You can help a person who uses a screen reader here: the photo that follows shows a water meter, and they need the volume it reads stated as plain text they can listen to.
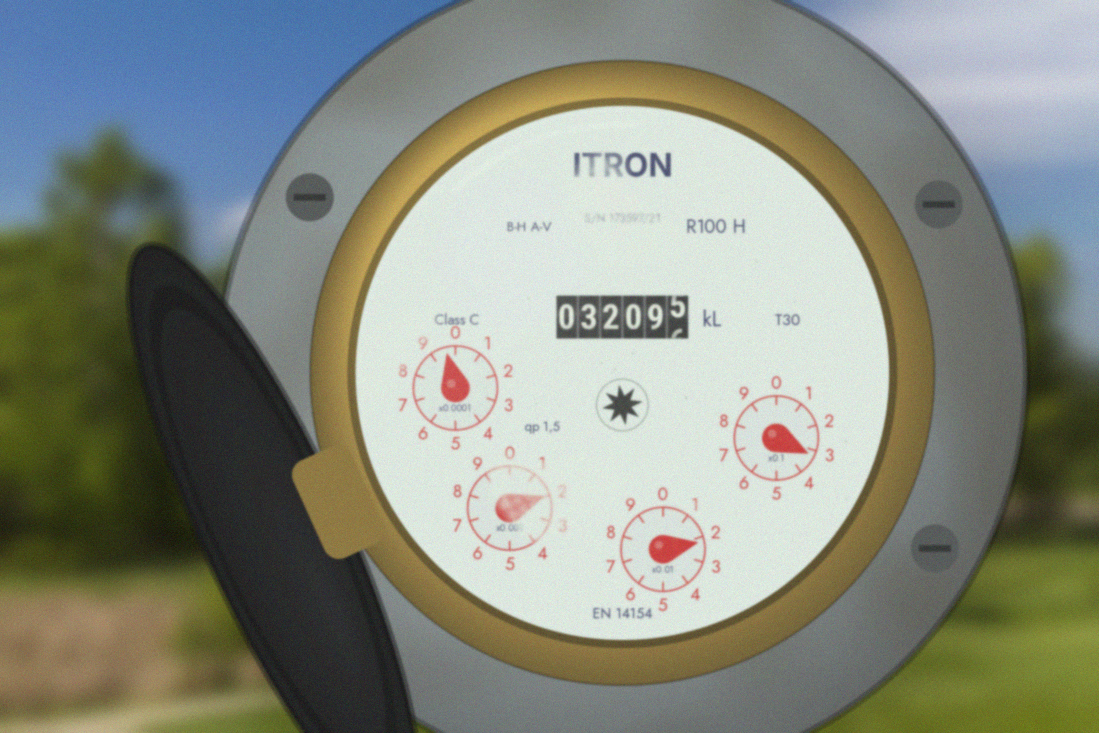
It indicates 32095.3219 kL
